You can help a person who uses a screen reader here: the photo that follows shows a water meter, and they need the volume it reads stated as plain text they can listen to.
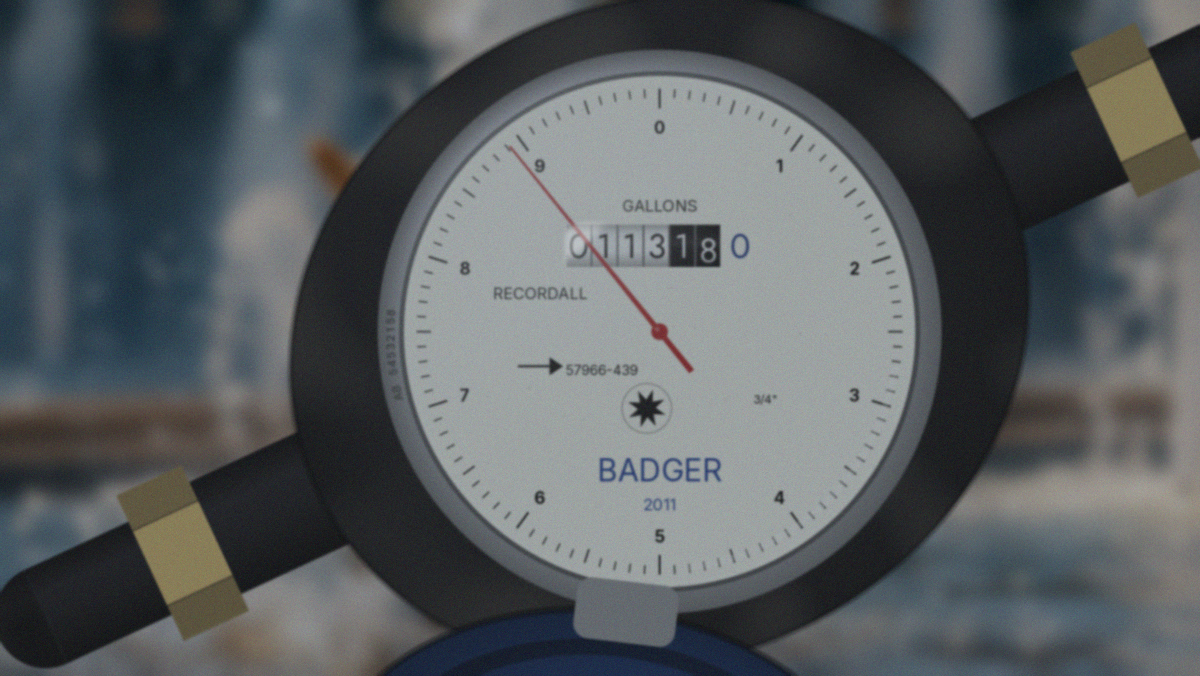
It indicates 113178.9 gal
